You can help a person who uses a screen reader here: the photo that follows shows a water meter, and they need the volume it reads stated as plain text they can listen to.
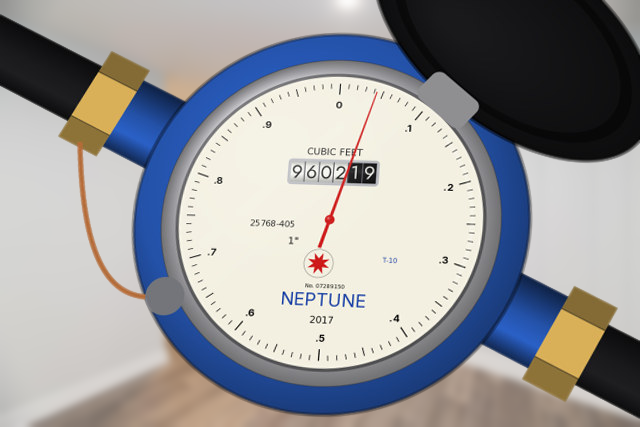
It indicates 960219.04 ft³
